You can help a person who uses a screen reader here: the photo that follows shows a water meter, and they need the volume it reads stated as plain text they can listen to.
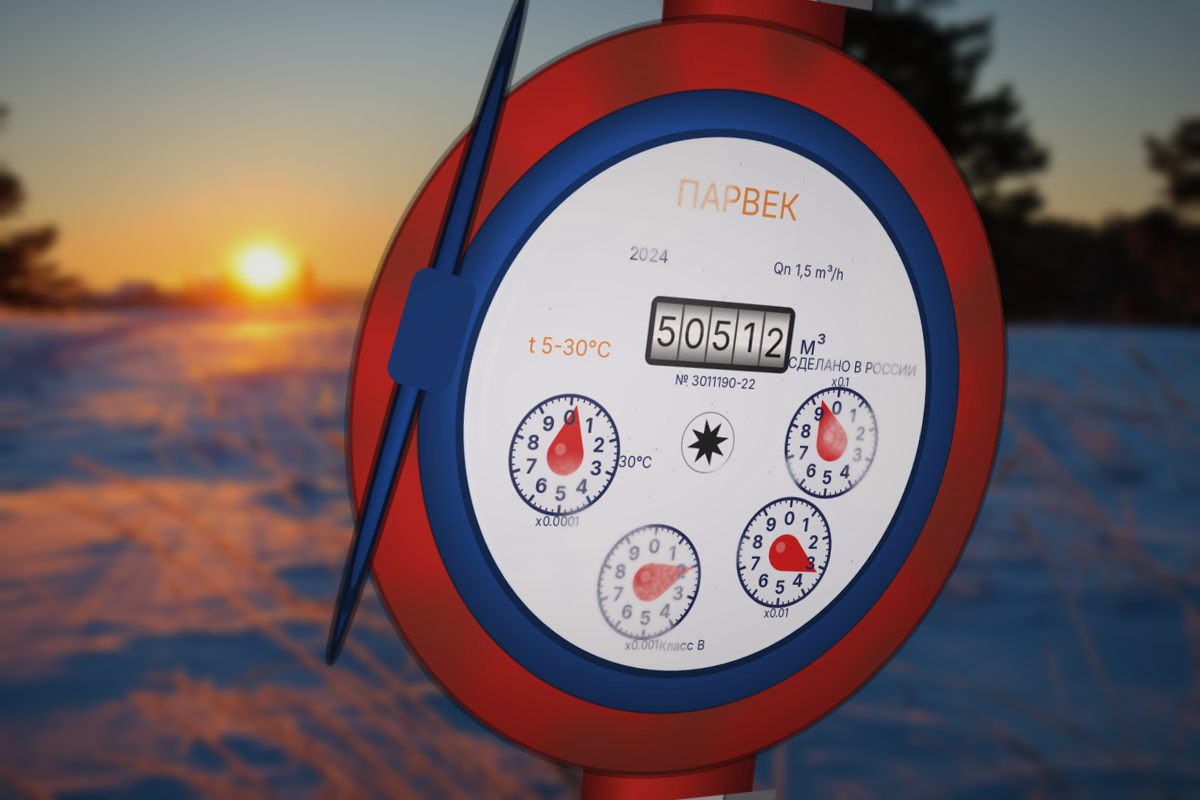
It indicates 50511.9320 m³
